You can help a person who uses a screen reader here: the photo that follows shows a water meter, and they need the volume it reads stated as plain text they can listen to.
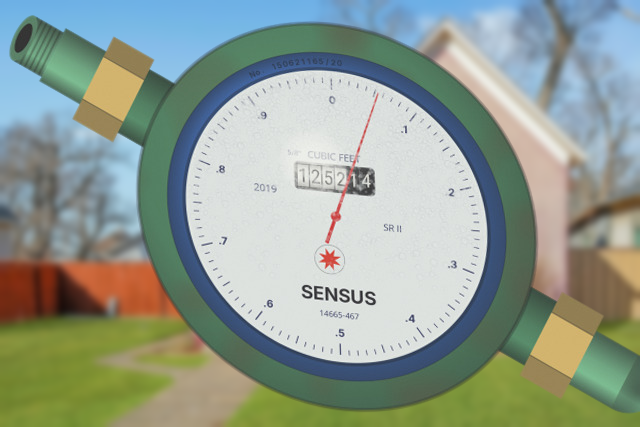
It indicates 125214.05 ft³
